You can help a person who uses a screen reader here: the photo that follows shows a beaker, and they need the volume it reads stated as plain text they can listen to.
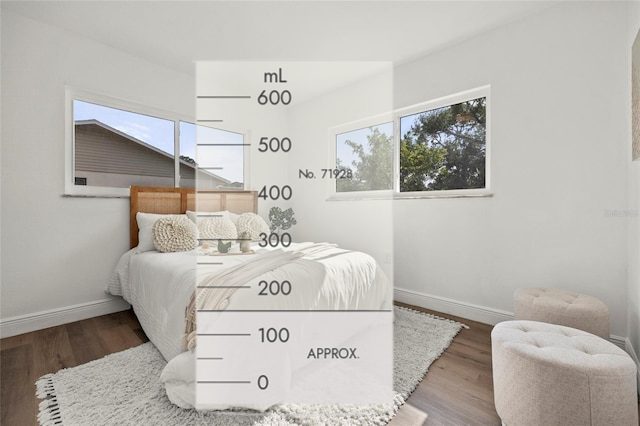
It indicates 150 mL
